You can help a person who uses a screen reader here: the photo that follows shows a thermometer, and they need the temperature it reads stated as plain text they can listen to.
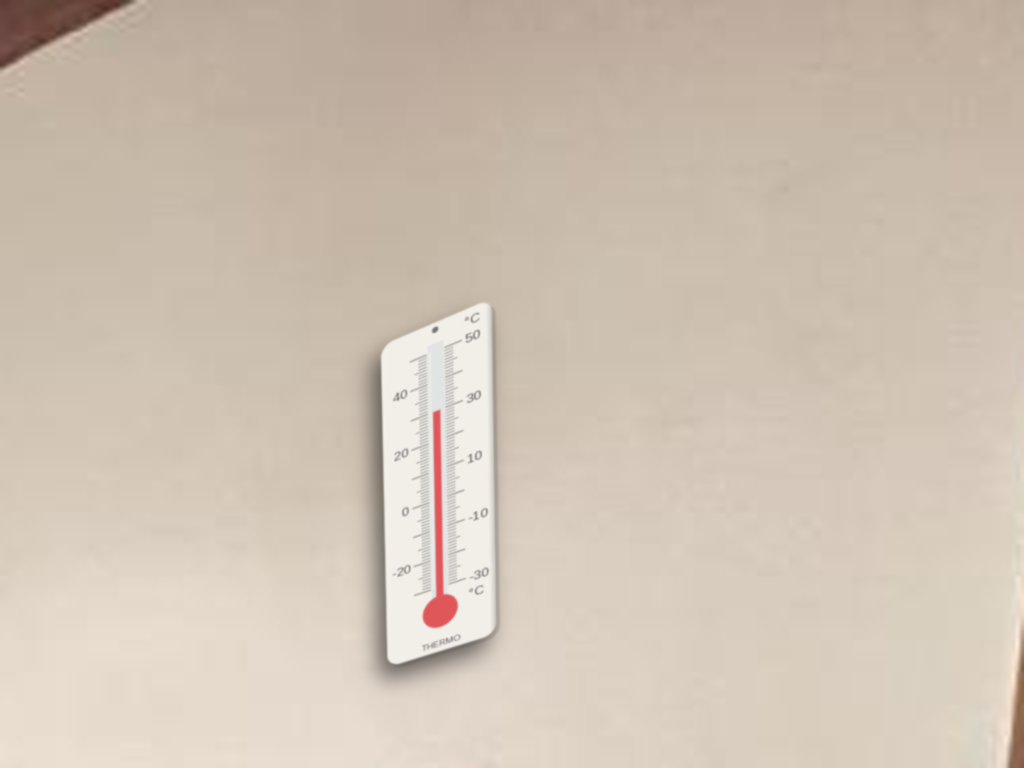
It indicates 30 °C
